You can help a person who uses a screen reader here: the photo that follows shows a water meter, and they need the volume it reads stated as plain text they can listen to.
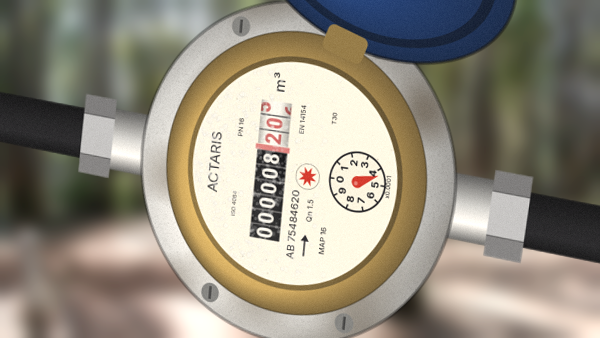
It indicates 8.2054 m³
